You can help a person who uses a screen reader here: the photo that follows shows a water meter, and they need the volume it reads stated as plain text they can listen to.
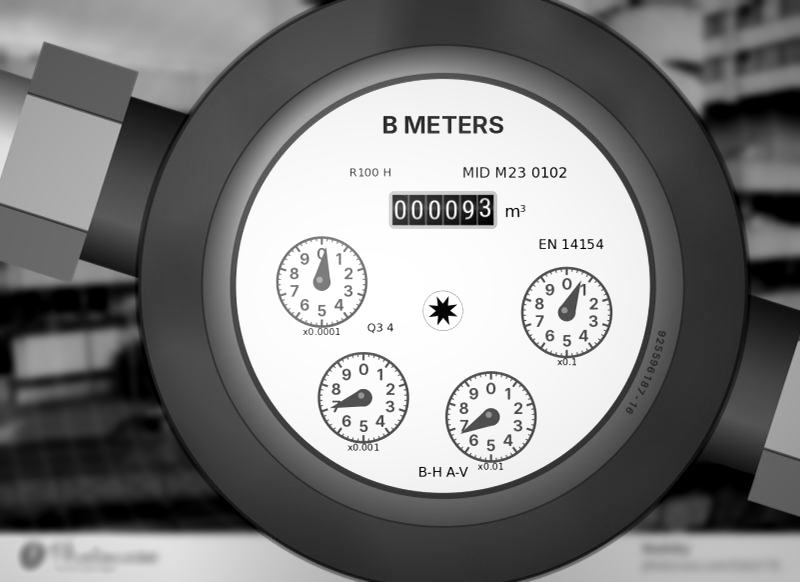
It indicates 93.0670 m³
